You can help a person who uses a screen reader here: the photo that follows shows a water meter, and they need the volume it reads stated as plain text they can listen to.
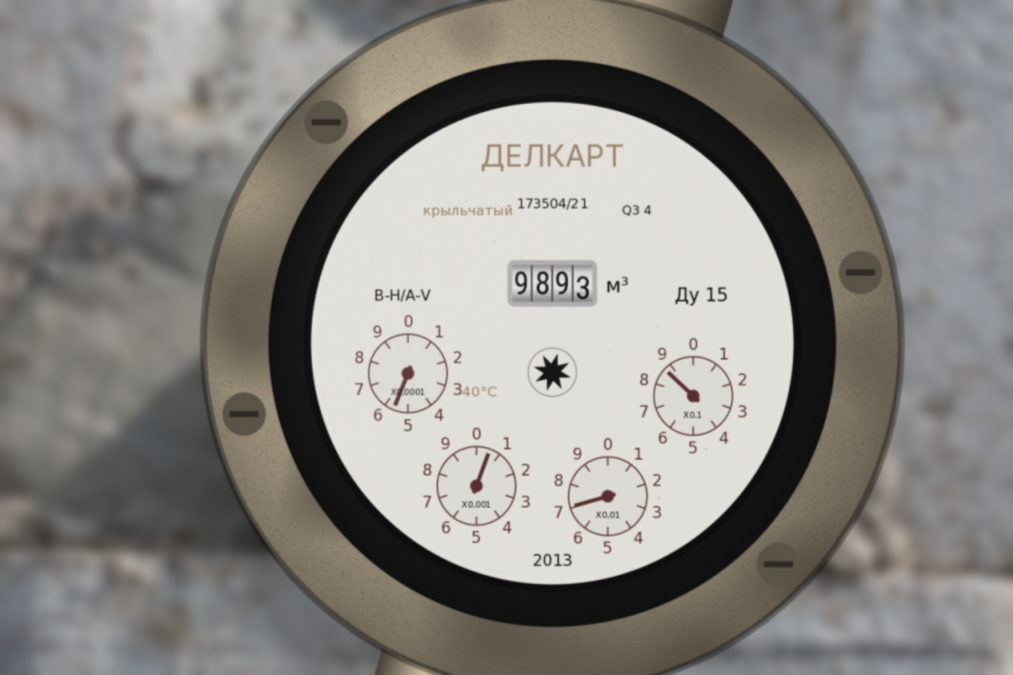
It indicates 9892.8705 m³
